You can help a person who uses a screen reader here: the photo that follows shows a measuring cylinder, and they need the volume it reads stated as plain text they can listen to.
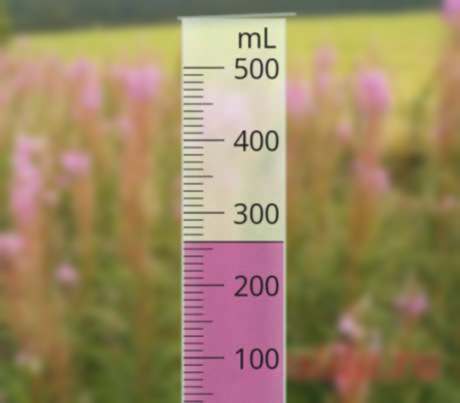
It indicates 260 mL
